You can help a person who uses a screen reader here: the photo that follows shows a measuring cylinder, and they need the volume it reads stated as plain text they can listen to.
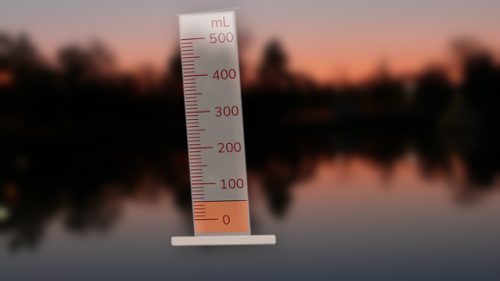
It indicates 50 mL
